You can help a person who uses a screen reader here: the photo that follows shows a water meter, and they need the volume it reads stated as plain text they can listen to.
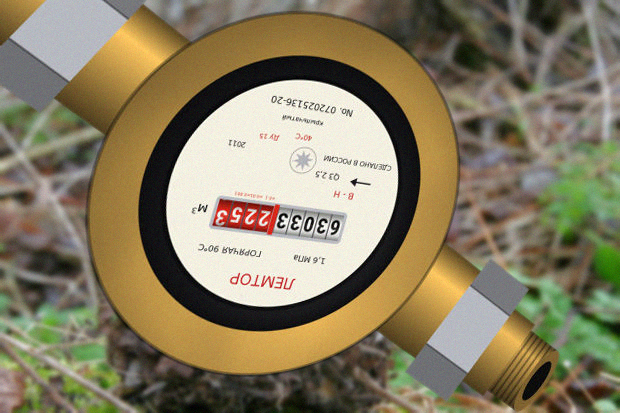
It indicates 63033.2253 m³
